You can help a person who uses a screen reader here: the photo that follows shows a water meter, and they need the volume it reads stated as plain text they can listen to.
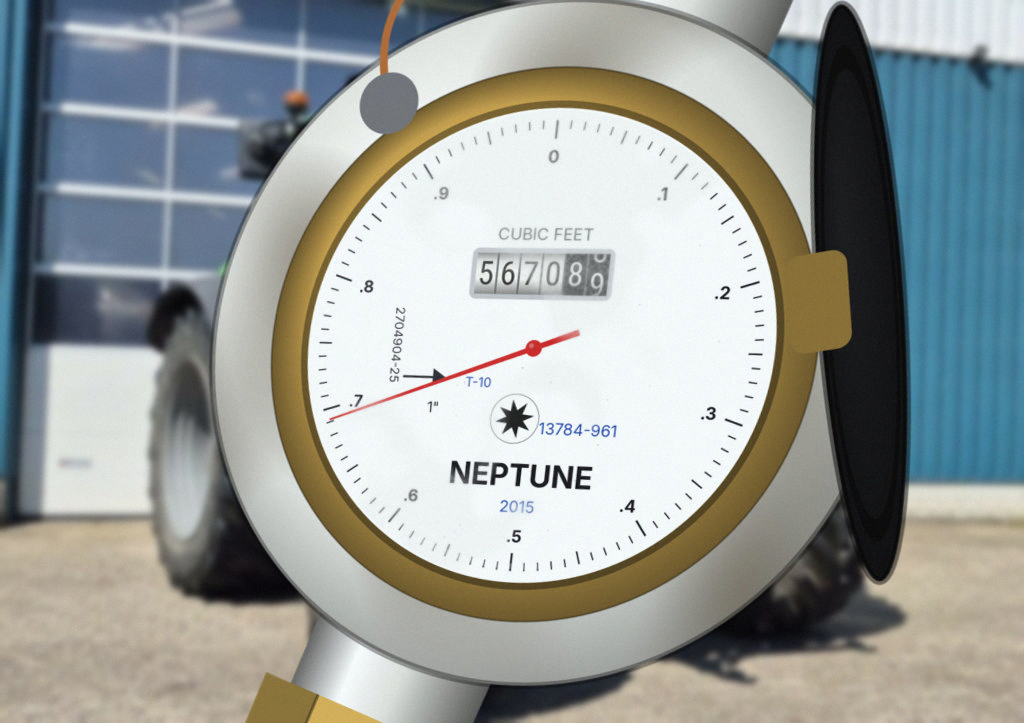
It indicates 567088.69 ft³
